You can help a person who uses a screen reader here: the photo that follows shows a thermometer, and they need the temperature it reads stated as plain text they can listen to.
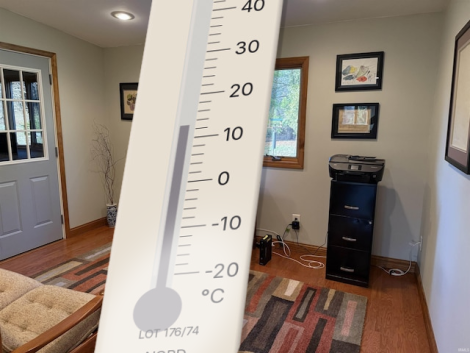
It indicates 13 °C
